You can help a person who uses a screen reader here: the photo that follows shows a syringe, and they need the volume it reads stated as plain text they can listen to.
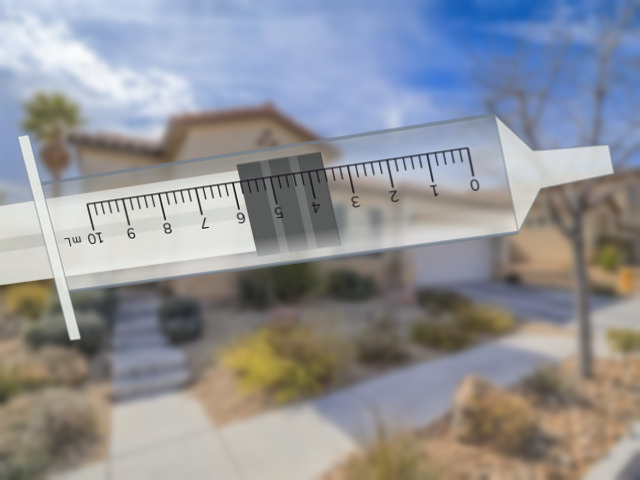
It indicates 3.6 mL
